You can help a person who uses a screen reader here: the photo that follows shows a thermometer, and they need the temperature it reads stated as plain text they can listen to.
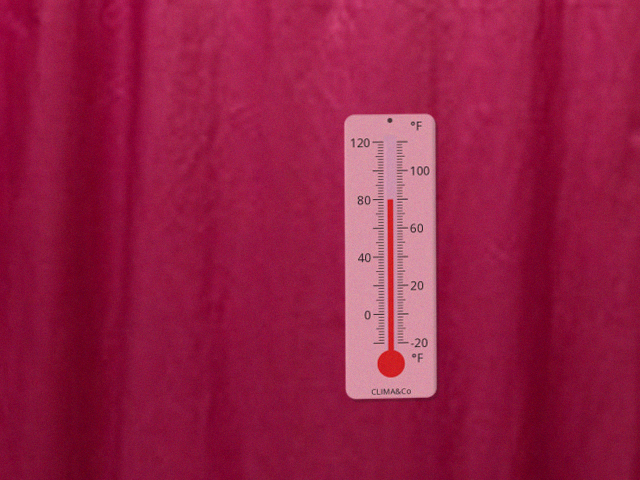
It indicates 80 °F
